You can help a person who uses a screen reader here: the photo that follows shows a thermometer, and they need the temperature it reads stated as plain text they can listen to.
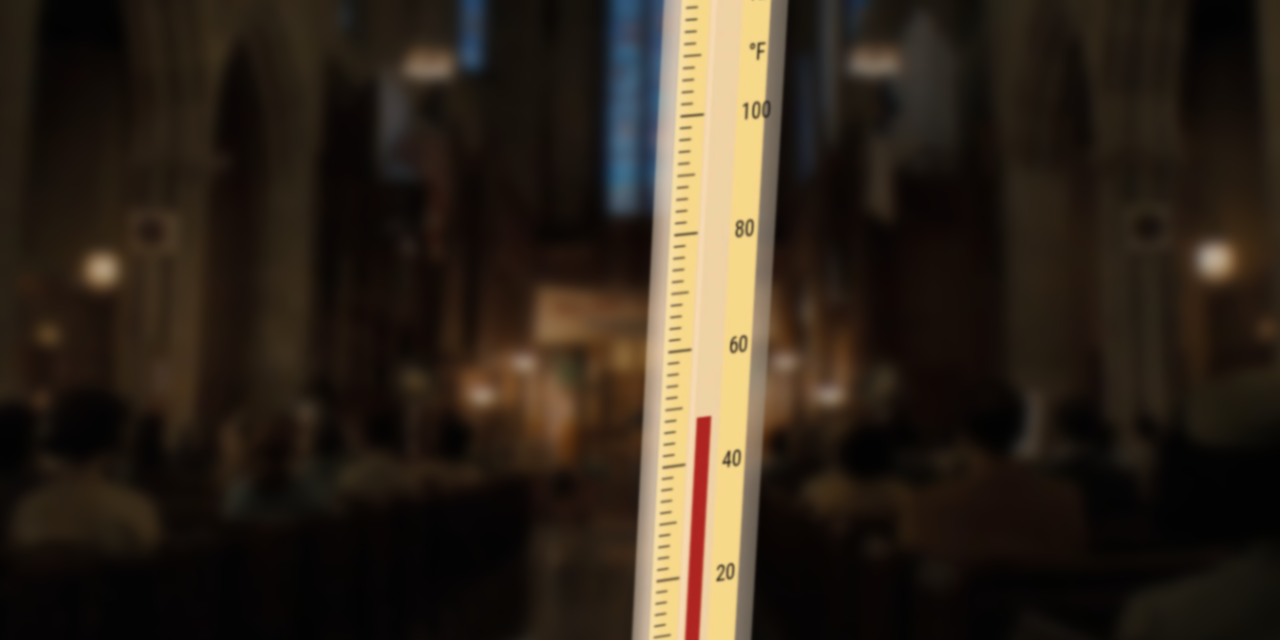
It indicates 48 °F
